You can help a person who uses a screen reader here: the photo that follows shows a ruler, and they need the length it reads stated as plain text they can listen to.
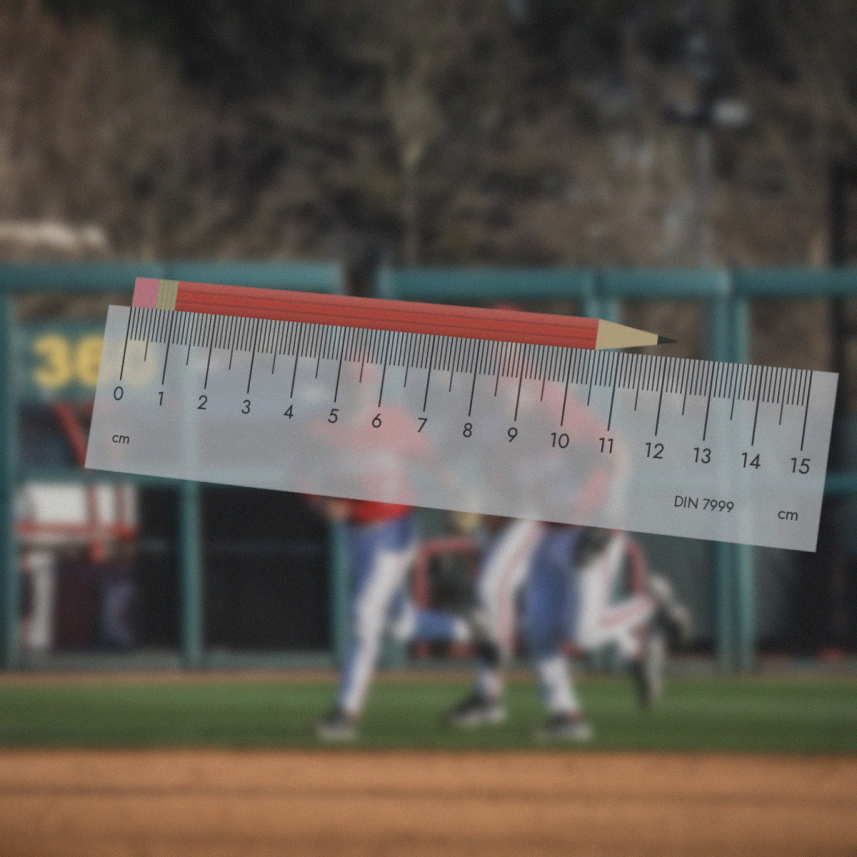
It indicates 12.2 cm
